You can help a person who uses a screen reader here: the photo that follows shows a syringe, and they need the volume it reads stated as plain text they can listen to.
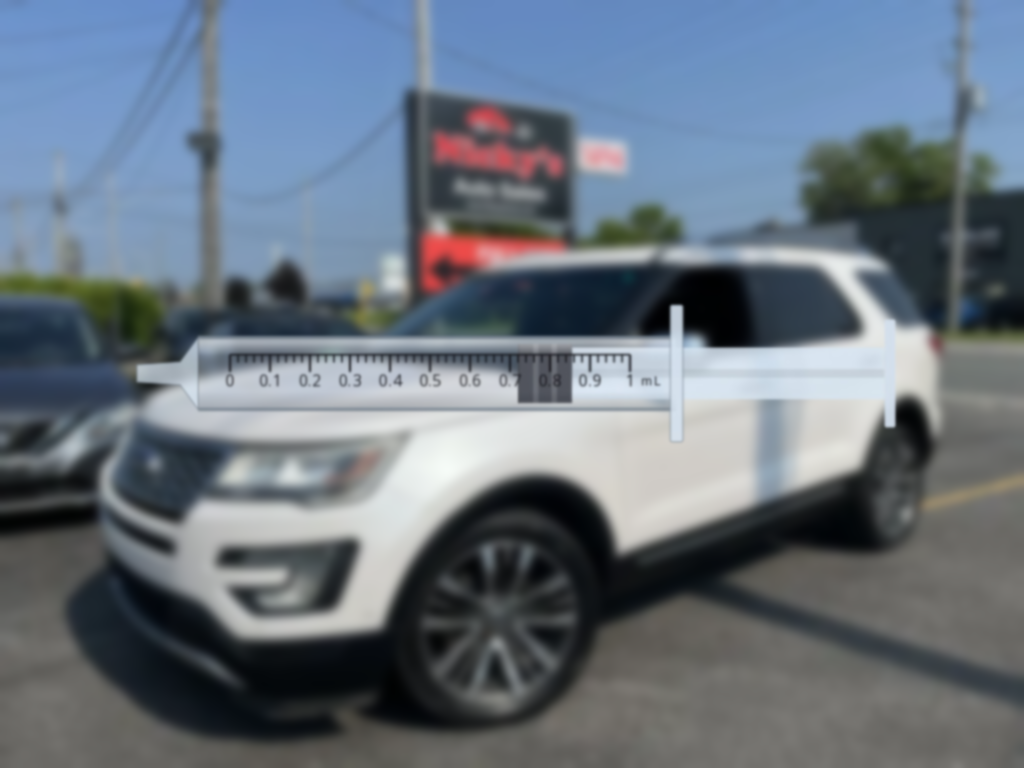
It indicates 0.72 mL
